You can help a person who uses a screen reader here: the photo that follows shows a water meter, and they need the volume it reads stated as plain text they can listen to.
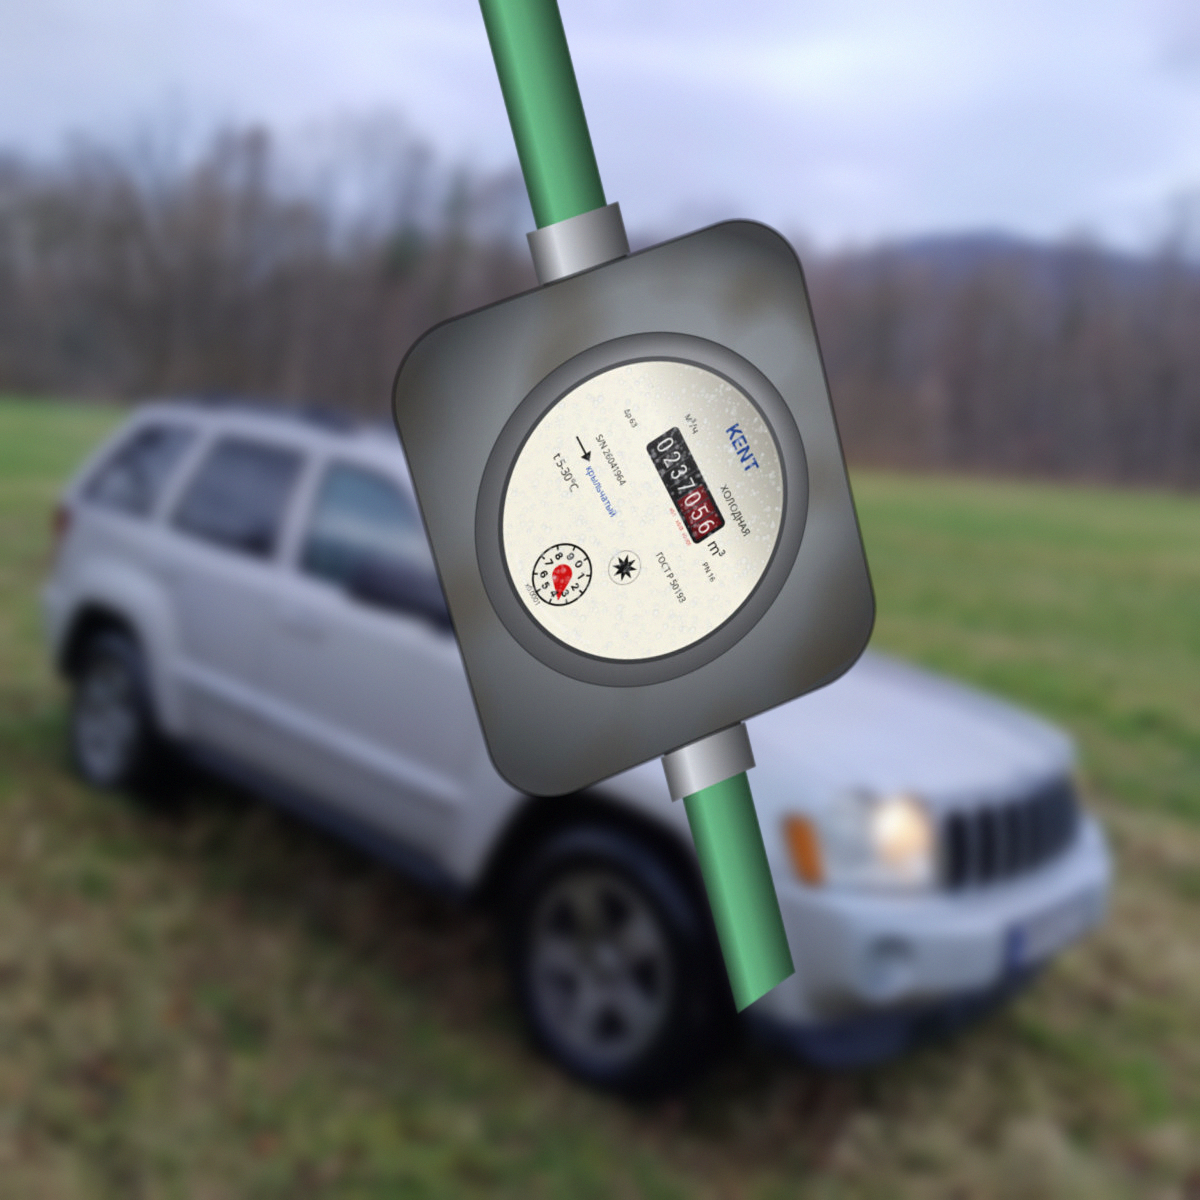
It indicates 237.0563 m³
